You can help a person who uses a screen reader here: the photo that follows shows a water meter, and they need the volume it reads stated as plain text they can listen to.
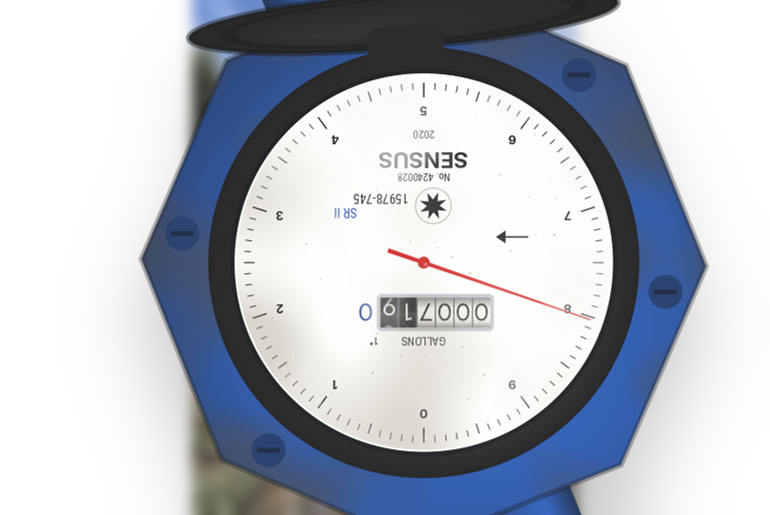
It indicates 7188.0 gal
